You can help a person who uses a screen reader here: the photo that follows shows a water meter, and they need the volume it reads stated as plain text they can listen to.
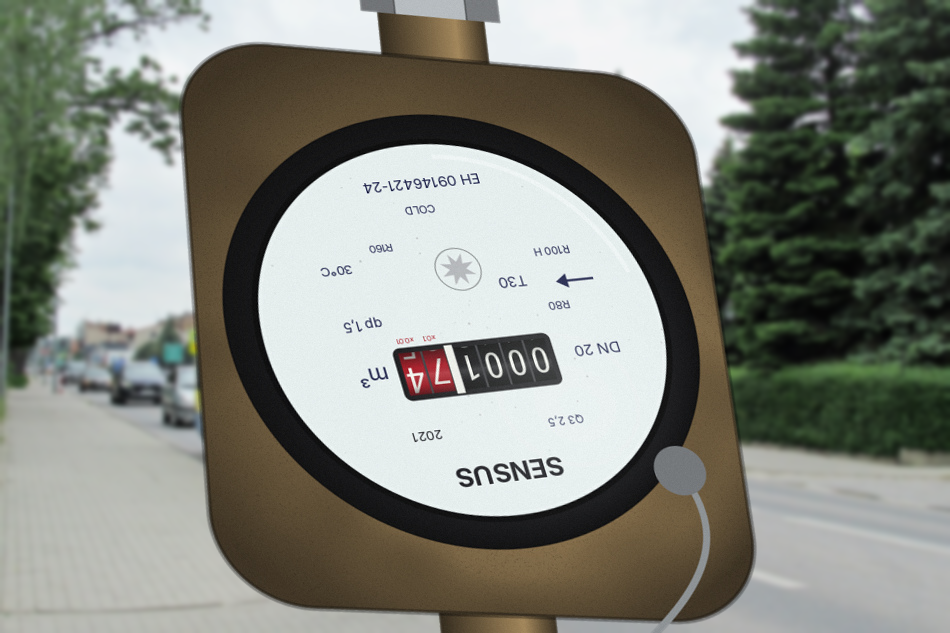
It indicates 1.74 m³
